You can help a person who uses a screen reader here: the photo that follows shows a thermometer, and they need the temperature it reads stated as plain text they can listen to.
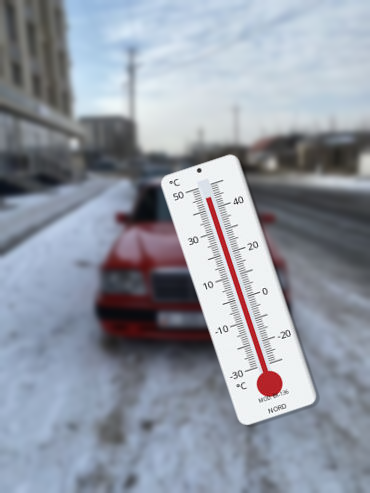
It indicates 45 °C
